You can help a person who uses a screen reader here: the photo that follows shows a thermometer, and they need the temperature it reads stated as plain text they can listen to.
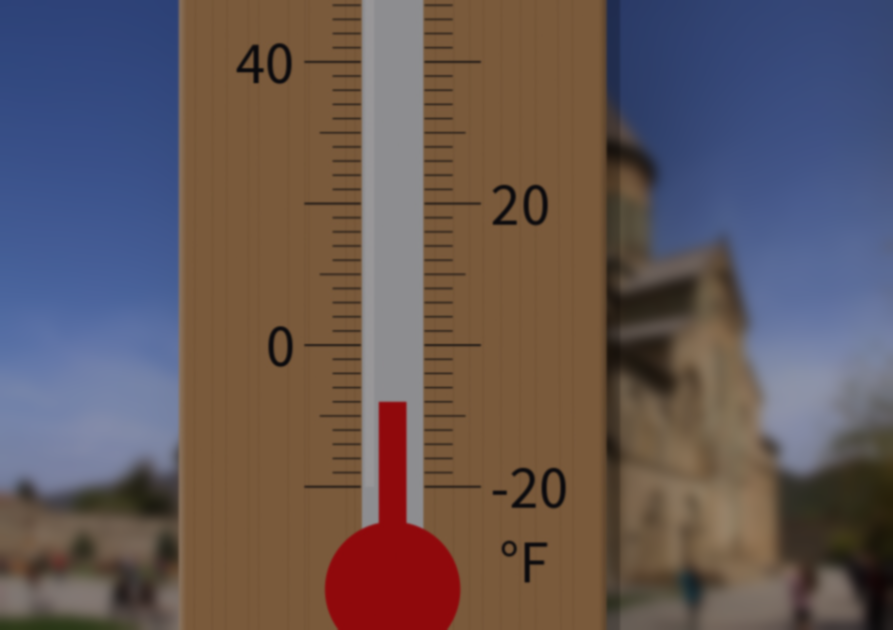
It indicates -8 °F
